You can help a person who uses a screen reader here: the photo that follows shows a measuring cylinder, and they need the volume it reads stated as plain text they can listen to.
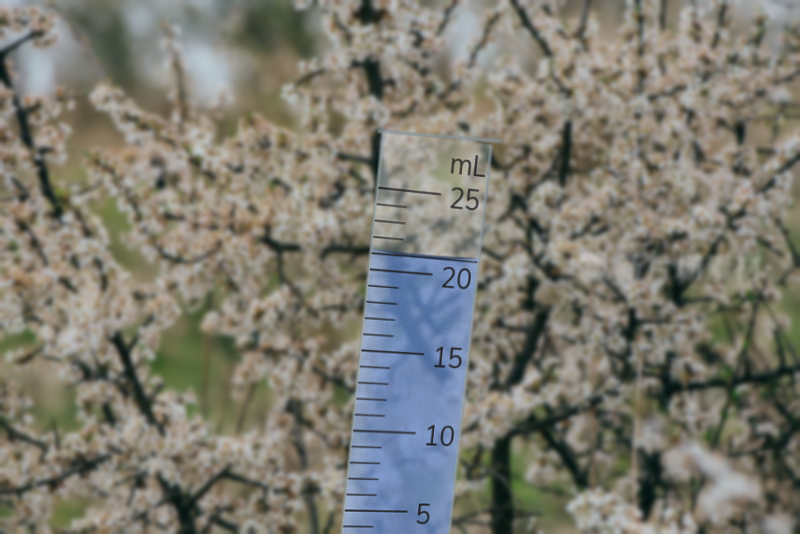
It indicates 21 mL
